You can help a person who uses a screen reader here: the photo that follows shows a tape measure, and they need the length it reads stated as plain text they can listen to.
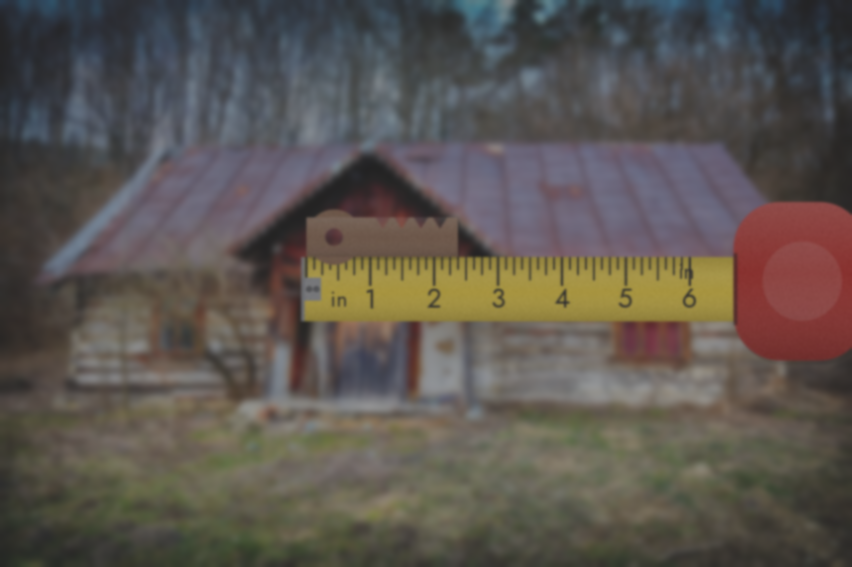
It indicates 2.375 in
